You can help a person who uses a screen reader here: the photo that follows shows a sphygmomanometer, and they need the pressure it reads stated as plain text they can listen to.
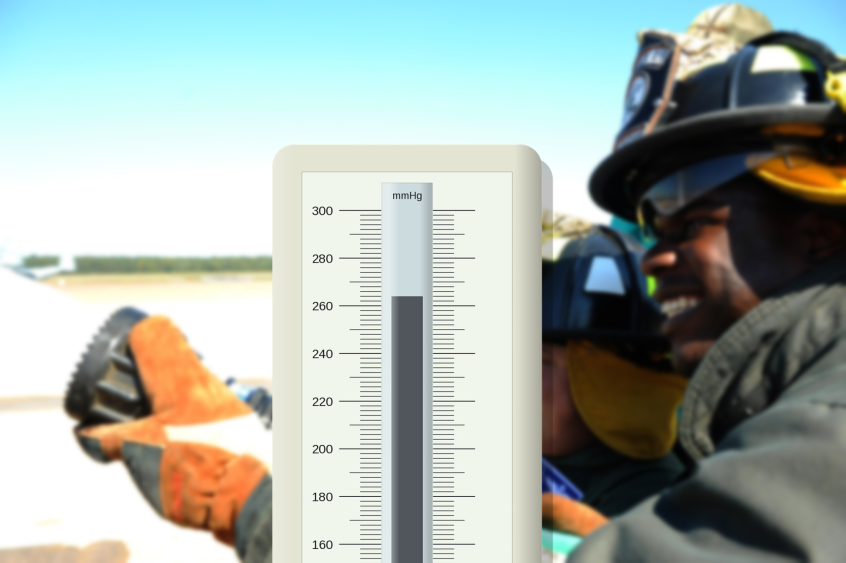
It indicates 264 mmHg
